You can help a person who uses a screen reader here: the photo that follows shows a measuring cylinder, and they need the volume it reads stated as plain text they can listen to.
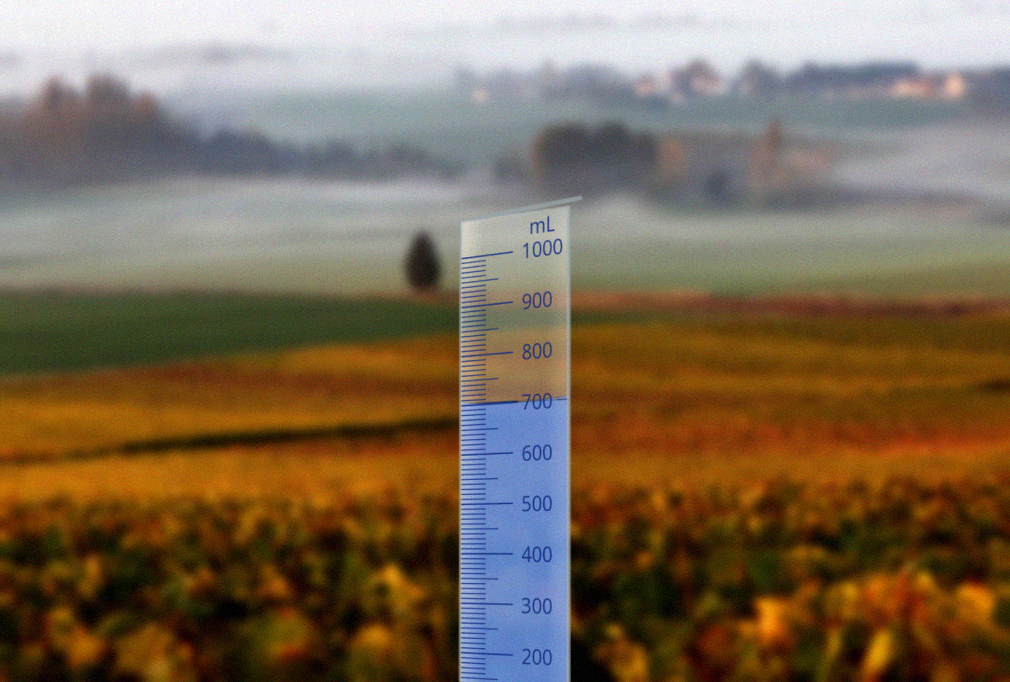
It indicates 700 mL
